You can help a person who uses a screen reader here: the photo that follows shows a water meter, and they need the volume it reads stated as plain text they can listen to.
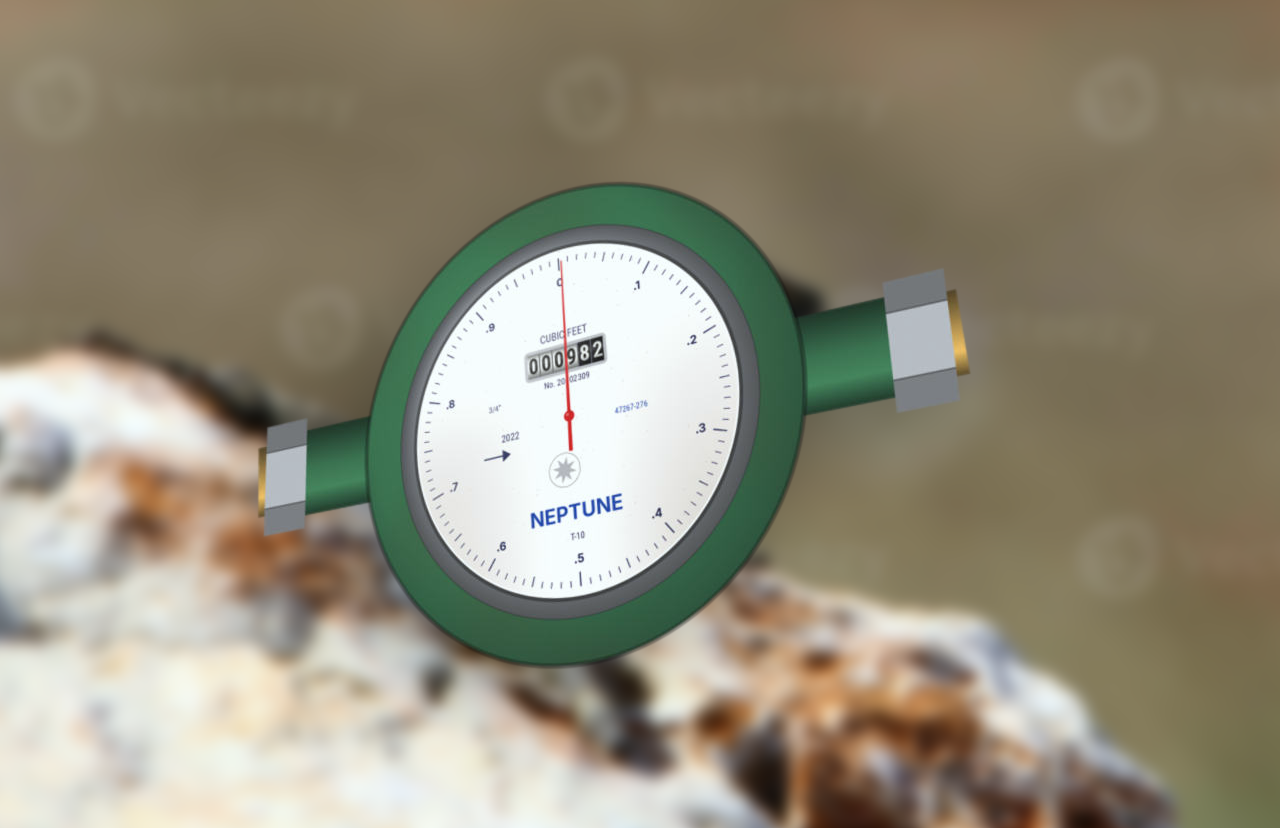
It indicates 982.00 ft³
